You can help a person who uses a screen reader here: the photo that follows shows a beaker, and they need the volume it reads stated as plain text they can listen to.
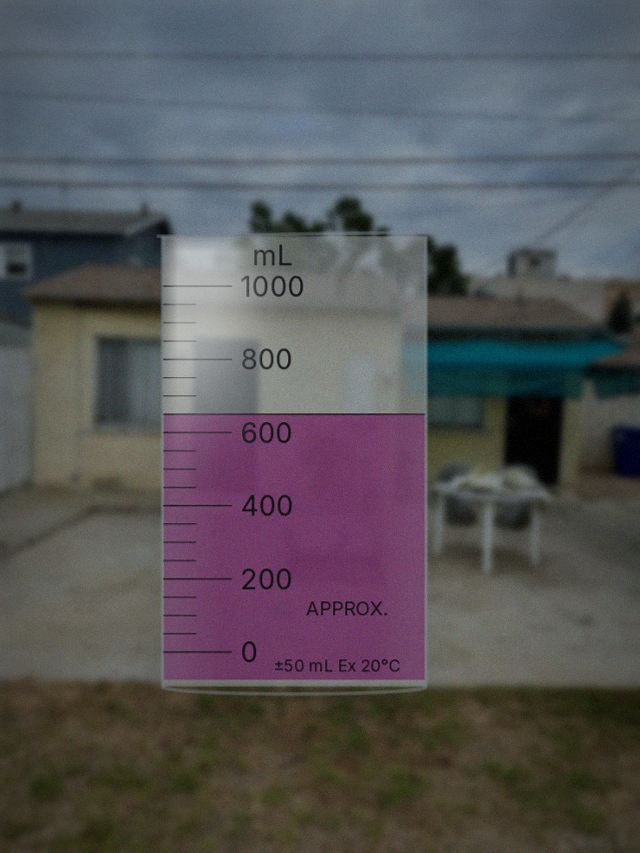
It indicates 650 mL
